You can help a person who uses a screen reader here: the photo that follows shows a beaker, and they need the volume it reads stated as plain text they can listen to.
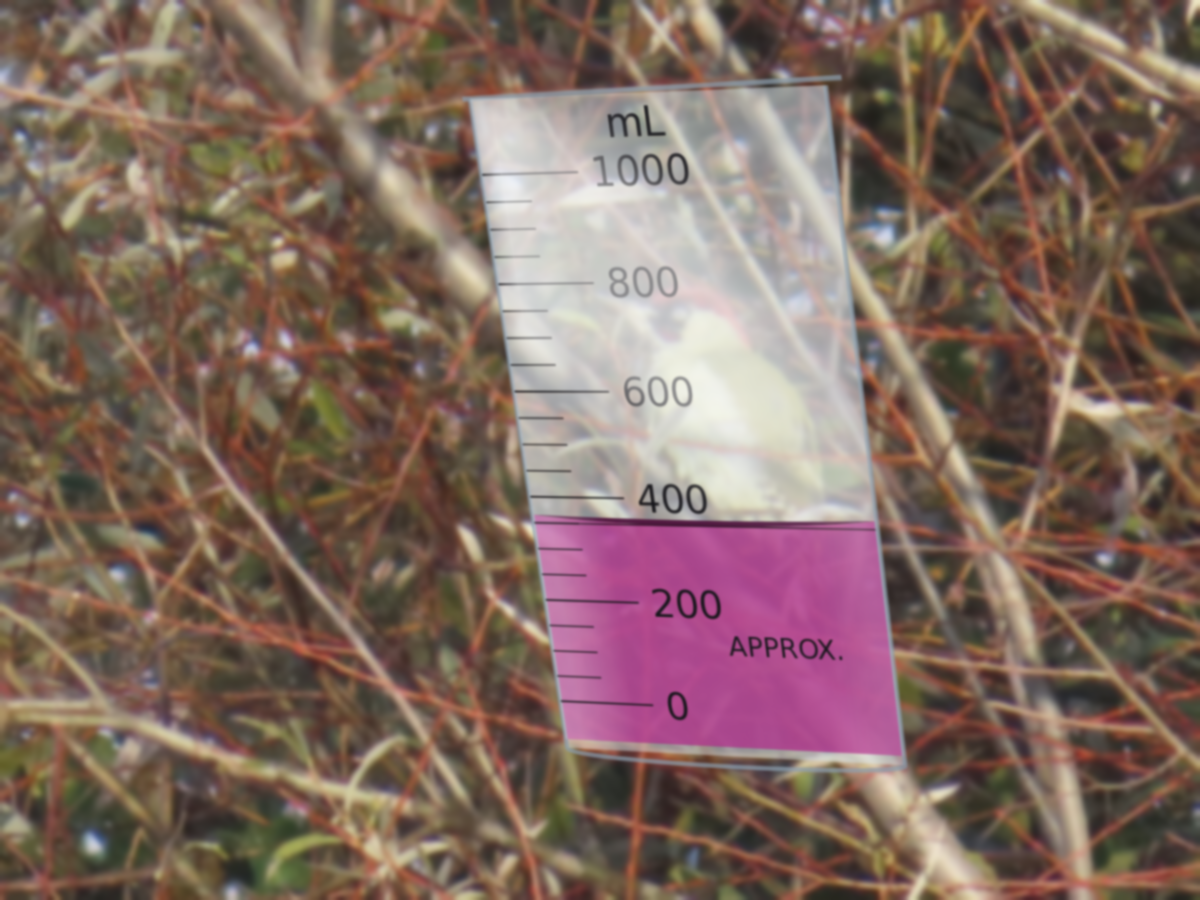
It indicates 350 mL
